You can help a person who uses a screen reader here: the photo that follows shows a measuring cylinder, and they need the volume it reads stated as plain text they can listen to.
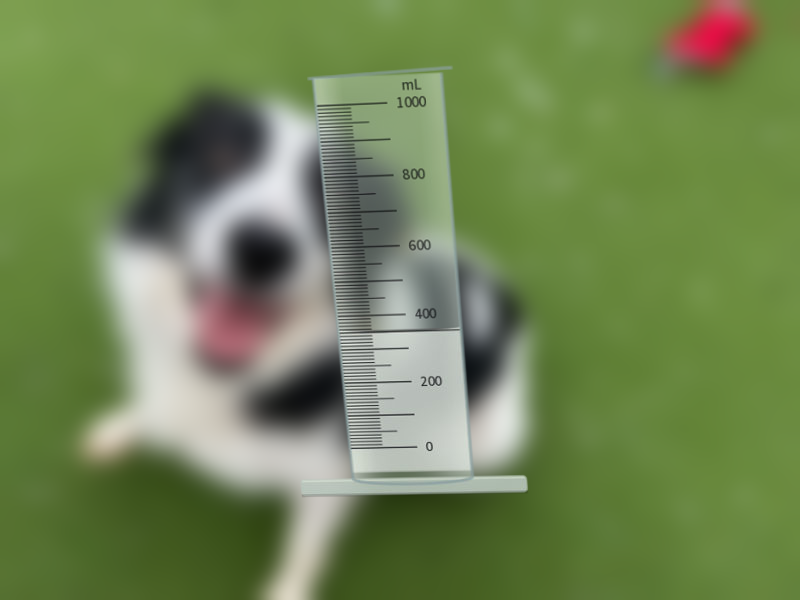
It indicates 350 mL
